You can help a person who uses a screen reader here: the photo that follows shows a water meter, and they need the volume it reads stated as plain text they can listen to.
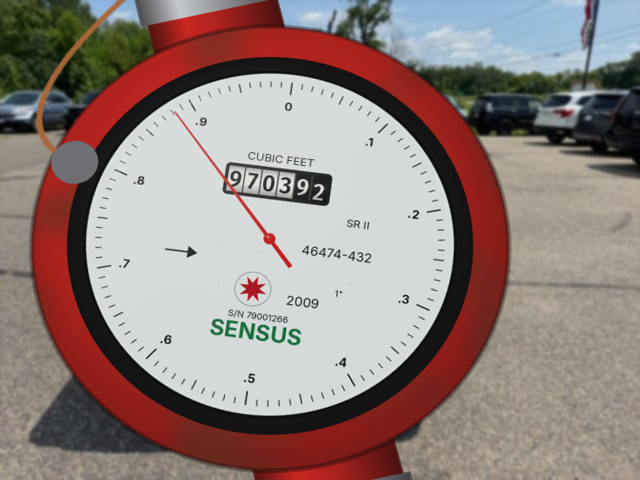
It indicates 970391.88 ft³
